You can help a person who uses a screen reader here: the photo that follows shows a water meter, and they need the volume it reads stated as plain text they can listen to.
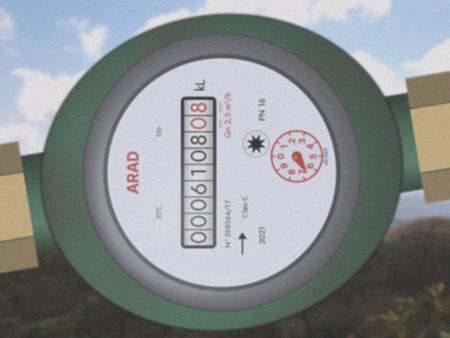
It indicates 6108.086 kL
